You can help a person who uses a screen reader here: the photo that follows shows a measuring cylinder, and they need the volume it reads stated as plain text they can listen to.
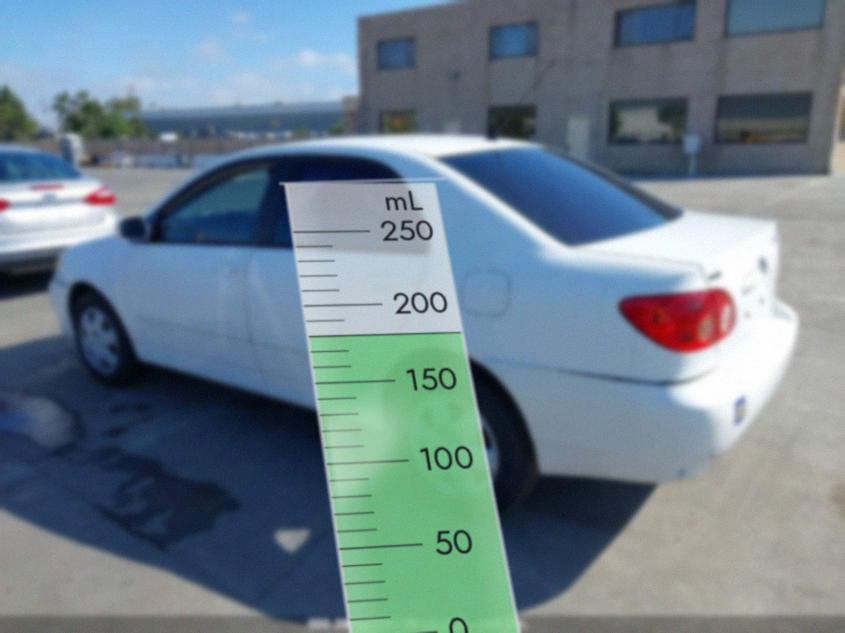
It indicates 180 mL
